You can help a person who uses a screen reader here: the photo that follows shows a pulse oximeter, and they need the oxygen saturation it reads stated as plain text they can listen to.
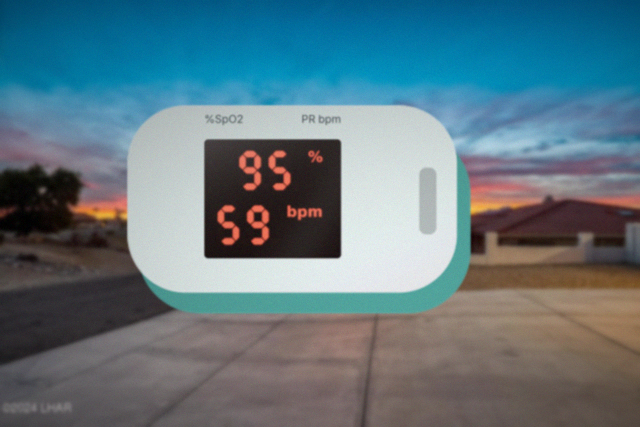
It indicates 95 %
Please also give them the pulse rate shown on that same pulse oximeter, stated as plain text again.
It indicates 59 bpm
